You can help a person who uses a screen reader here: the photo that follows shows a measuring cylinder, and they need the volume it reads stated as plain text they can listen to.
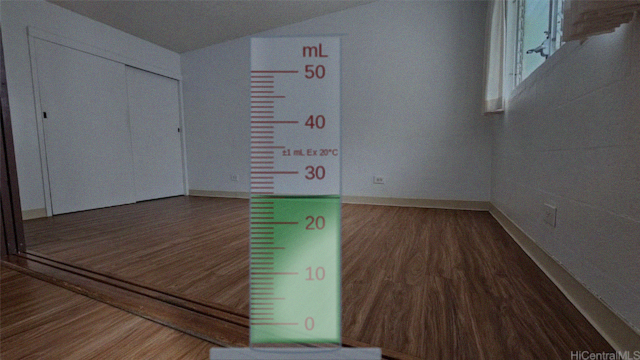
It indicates 25 mL
